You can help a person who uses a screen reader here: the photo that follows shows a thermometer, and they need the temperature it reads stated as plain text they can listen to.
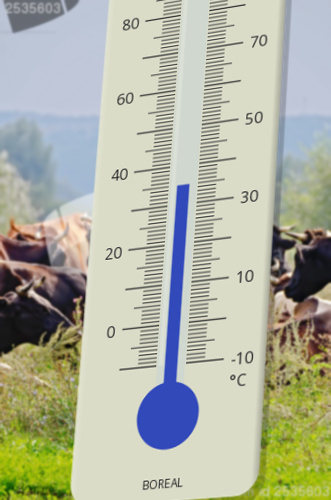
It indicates 35 °C
